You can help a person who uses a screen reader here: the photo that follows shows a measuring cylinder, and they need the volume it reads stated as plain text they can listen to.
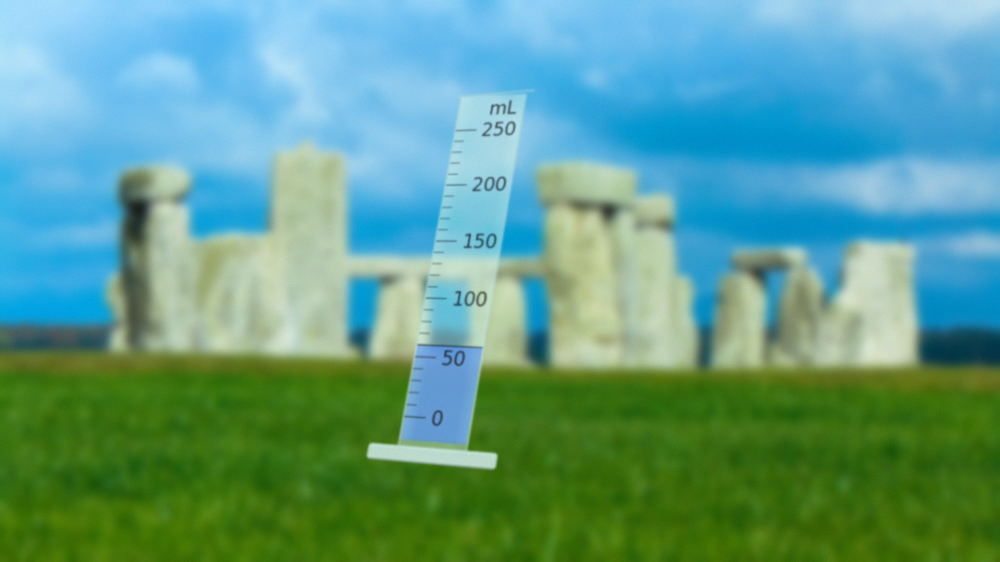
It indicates 60 mL
